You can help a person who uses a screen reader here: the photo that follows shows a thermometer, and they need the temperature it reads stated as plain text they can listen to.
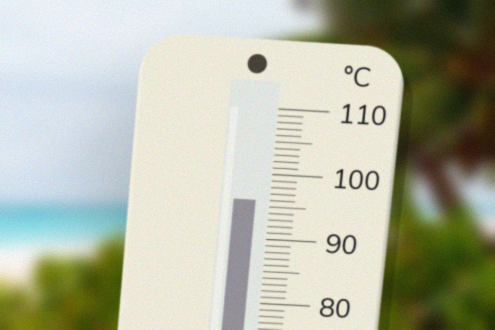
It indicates 96 °C
